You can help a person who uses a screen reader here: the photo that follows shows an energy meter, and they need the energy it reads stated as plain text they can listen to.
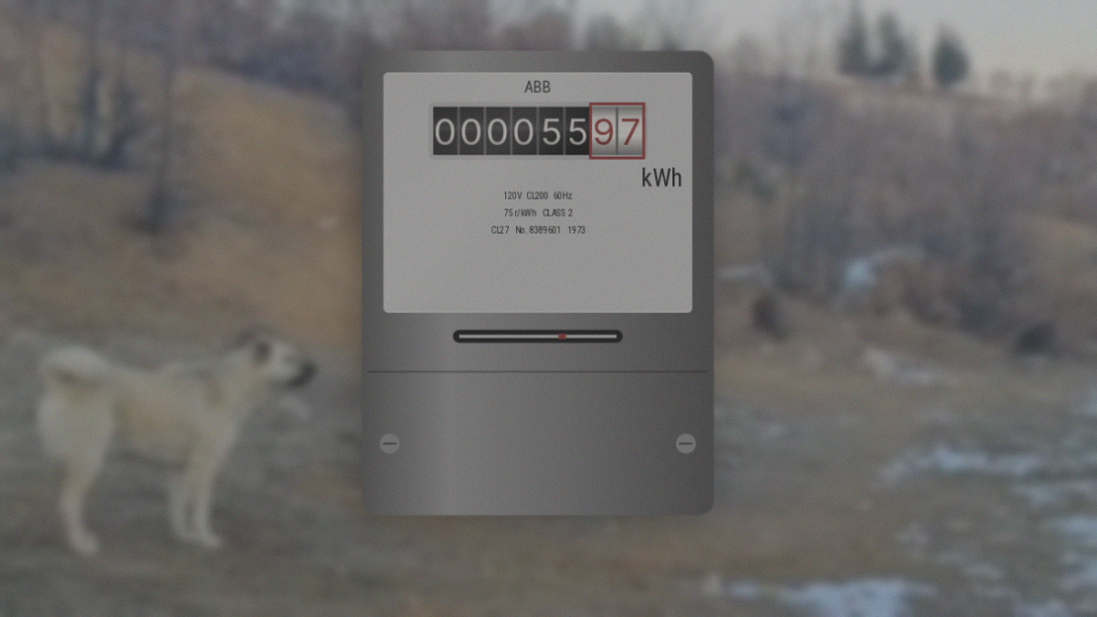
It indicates 55.97 kWh
